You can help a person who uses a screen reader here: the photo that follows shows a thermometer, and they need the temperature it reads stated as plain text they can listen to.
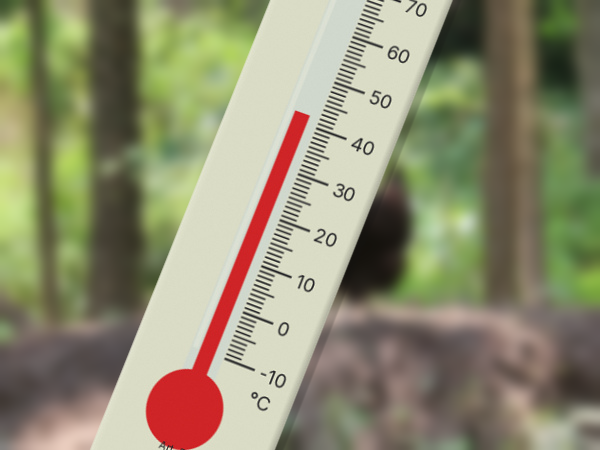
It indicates 42 °C
